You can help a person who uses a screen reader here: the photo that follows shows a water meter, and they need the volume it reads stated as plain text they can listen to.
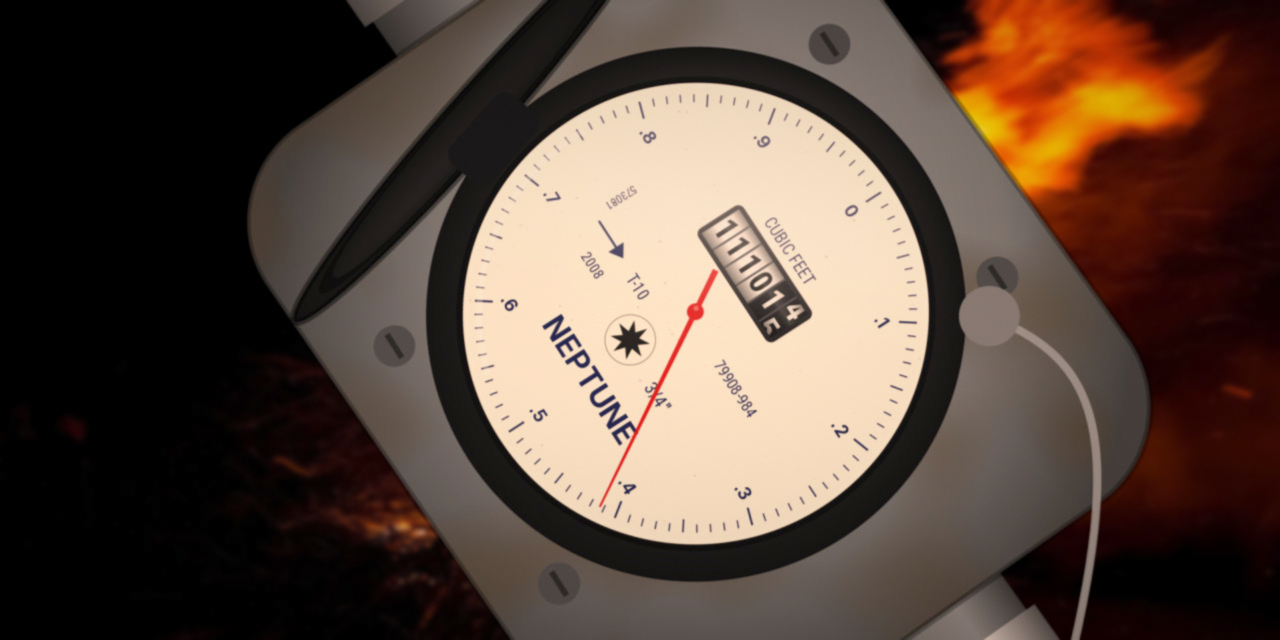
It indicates 111014.41 ft³
